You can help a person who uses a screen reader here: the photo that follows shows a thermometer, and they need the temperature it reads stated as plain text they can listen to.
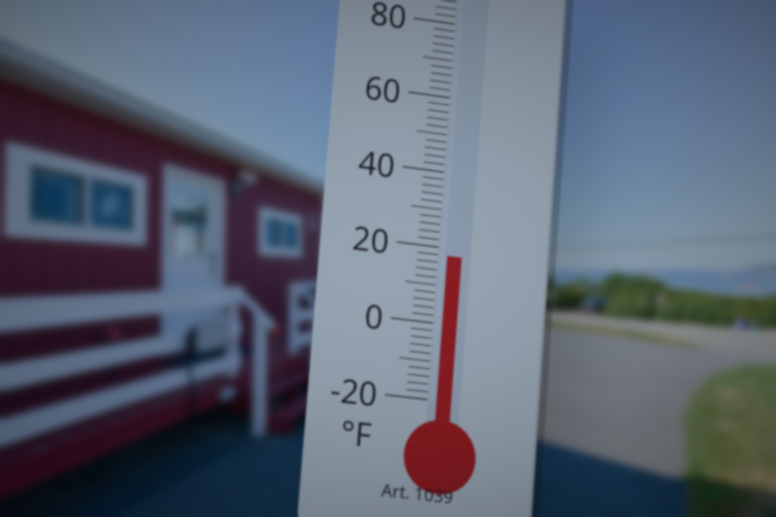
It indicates 18 °F
